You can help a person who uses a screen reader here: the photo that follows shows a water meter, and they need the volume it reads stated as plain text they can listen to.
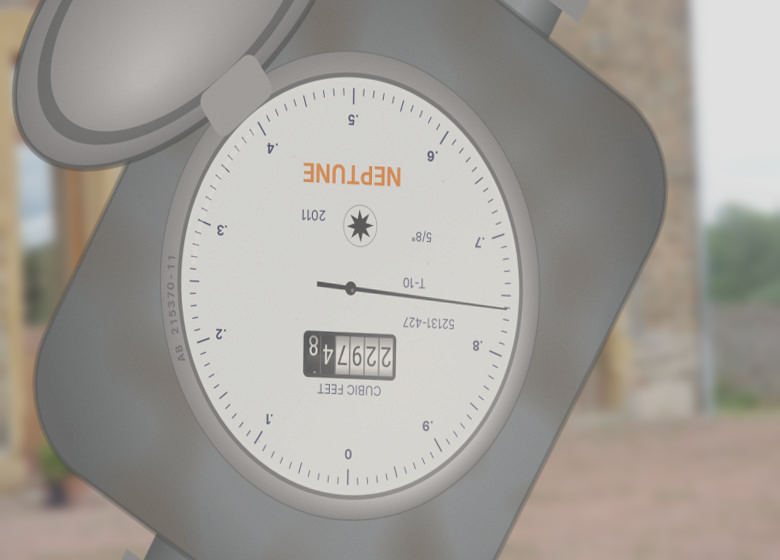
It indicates 229747.76 ft³
